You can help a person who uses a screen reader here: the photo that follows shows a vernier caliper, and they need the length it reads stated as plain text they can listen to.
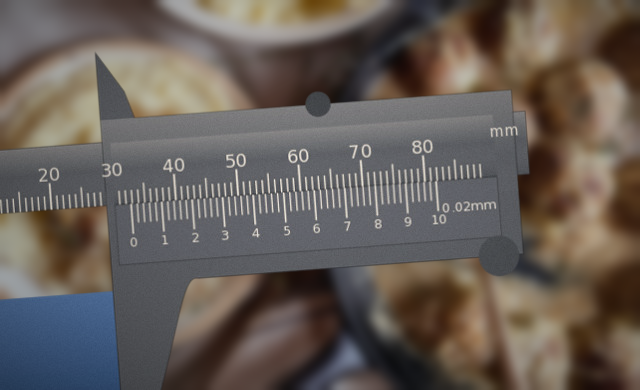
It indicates 32.8 mm
